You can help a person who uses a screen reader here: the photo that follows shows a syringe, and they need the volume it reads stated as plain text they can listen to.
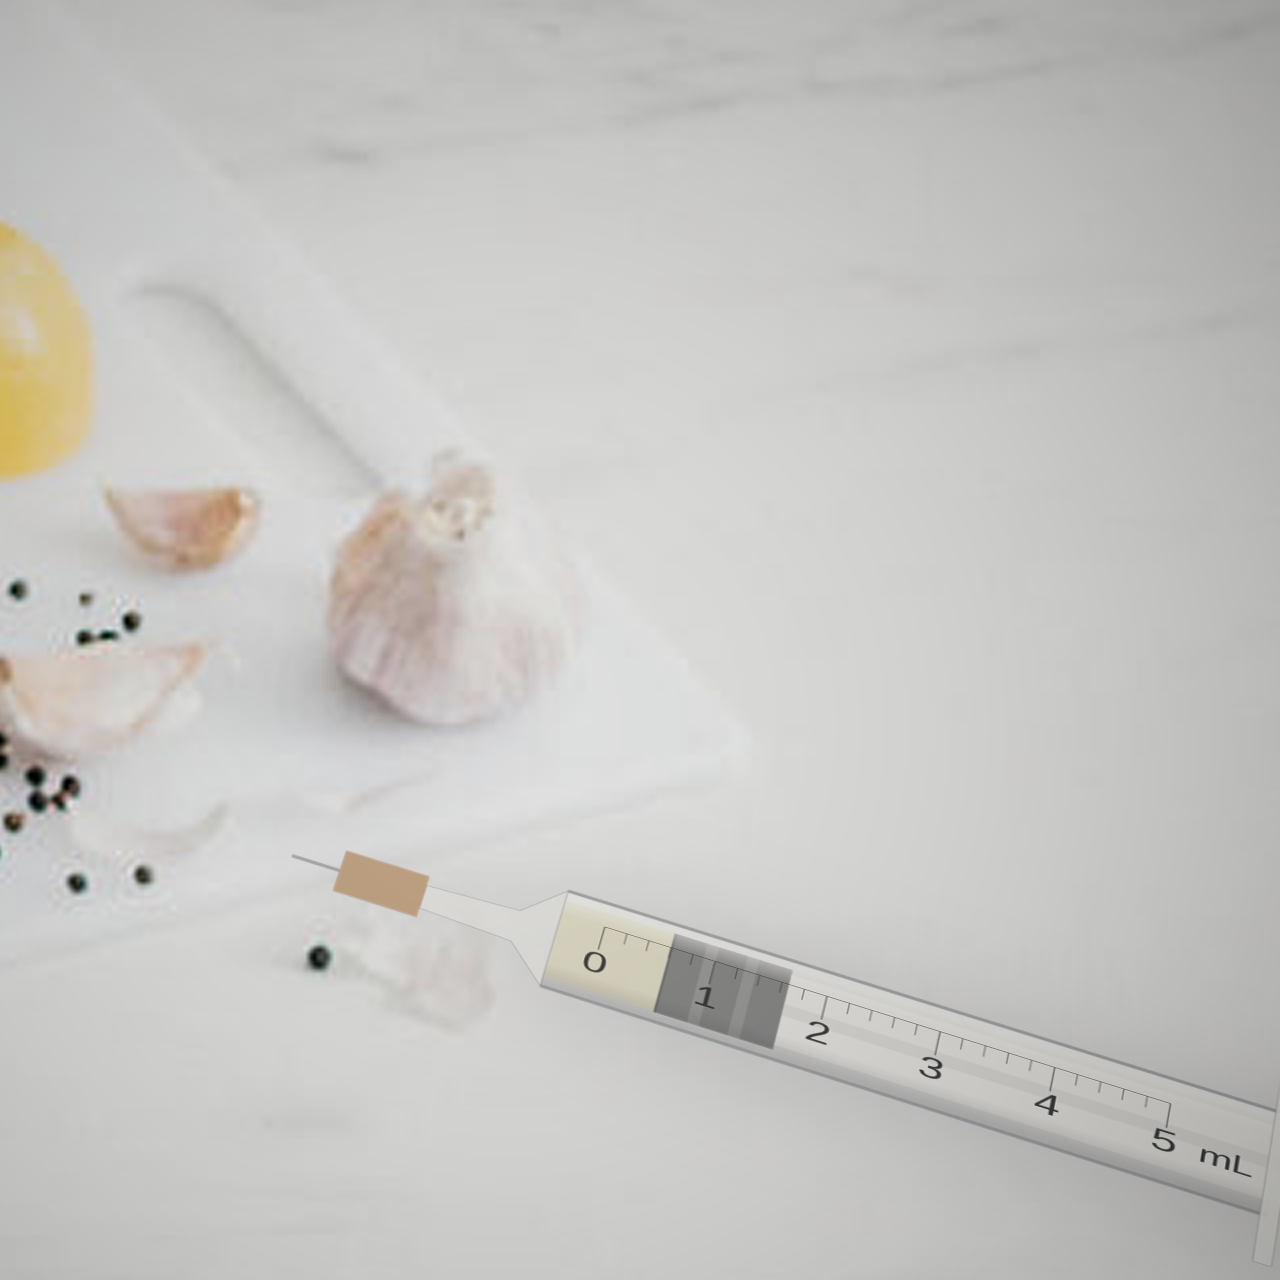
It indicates 0.6 mL
